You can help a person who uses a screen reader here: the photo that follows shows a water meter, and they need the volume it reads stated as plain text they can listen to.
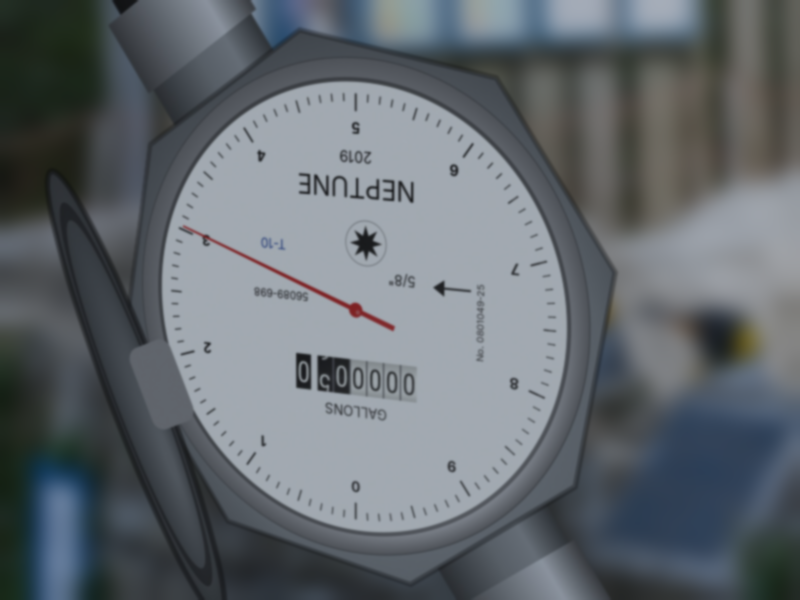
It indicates 53.0 gal
